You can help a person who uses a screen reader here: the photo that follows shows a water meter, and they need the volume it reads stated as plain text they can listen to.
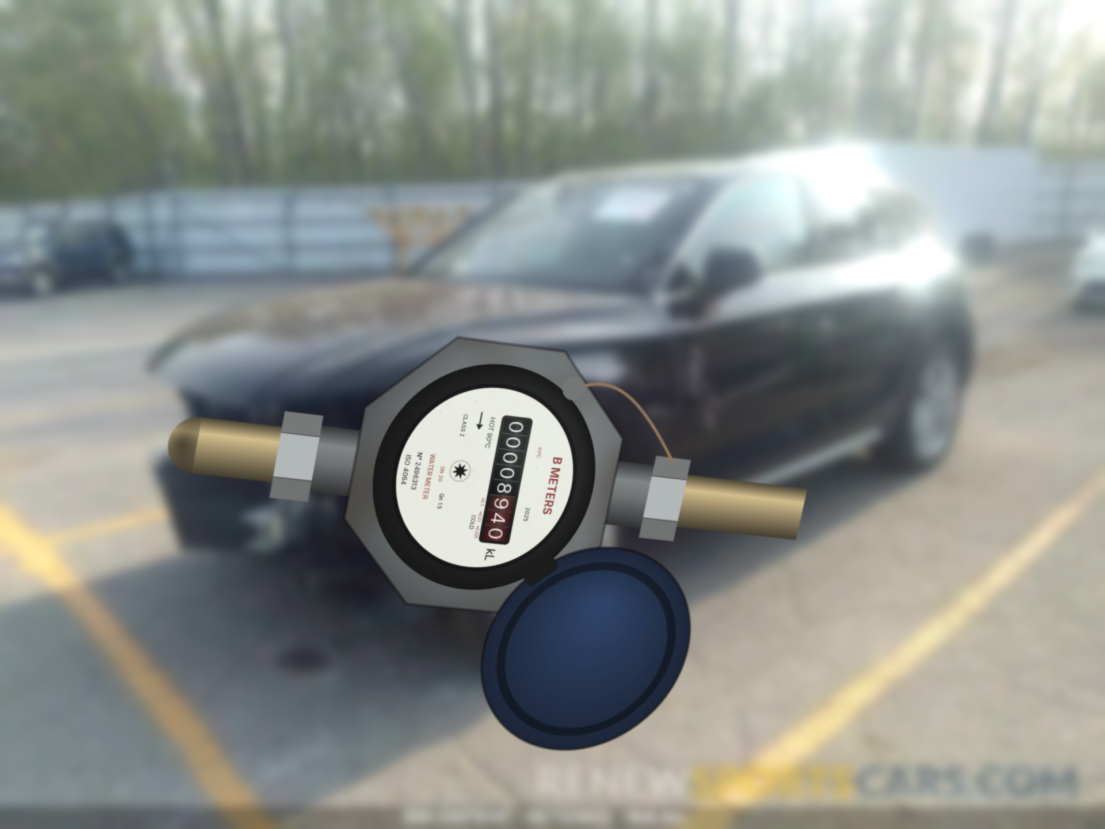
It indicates 8.940 kL
